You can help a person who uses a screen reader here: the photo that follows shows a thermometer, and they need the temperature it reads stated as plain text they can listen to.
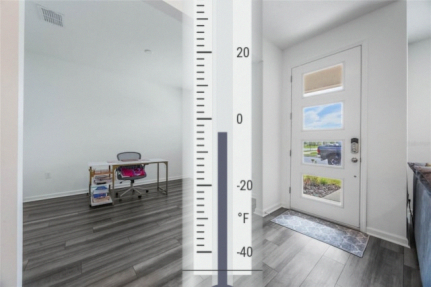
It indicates -4 °F
